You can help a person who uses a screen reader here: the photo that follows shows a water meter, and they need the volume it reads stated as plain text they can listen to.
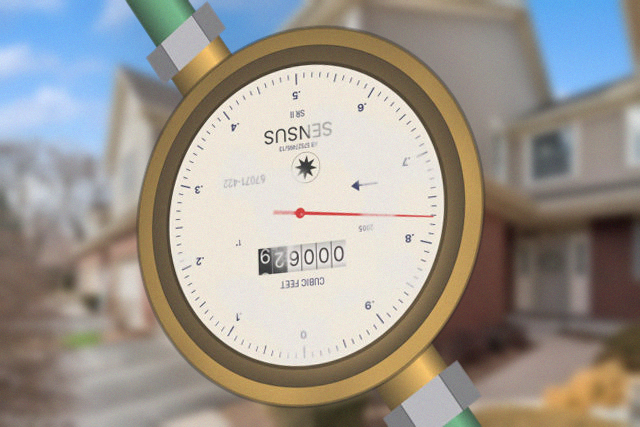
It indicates 628.77 ft³
